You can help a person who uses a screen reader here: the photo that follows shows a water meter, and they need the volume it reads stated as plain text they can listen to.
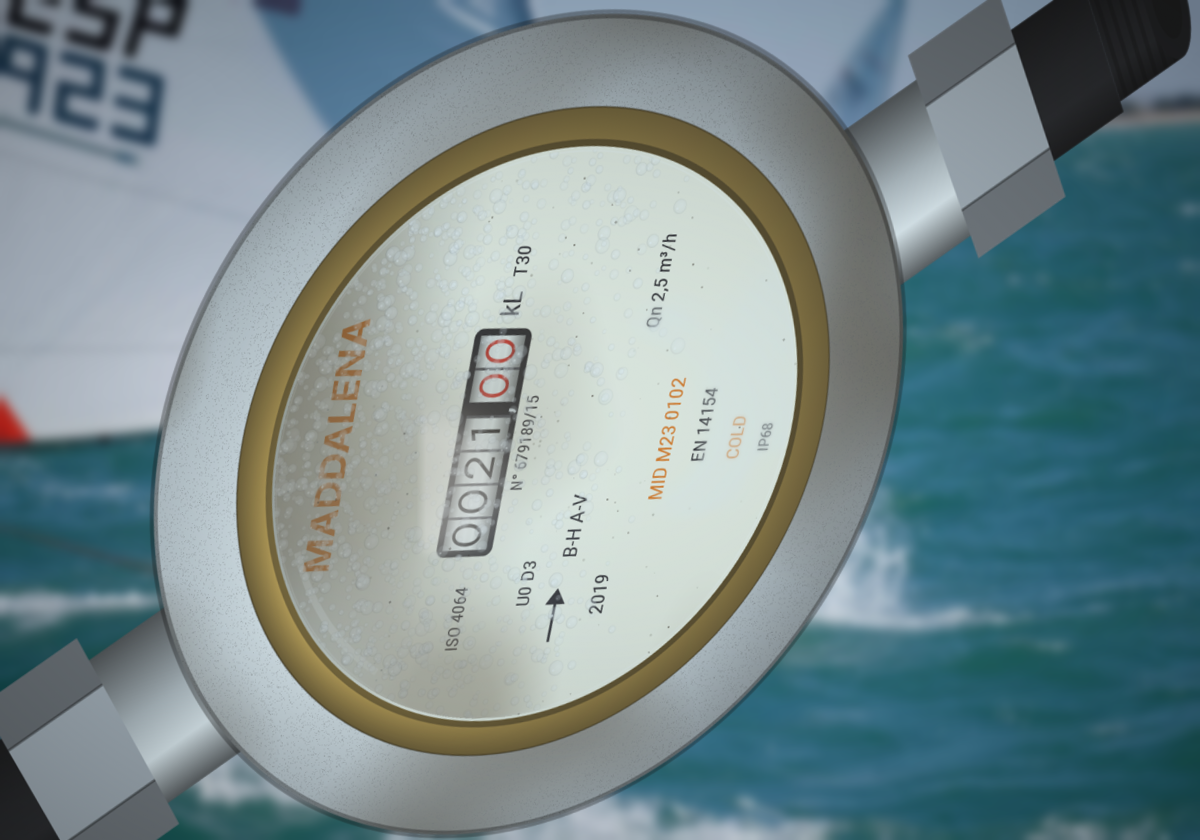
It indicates 21.00 kL
